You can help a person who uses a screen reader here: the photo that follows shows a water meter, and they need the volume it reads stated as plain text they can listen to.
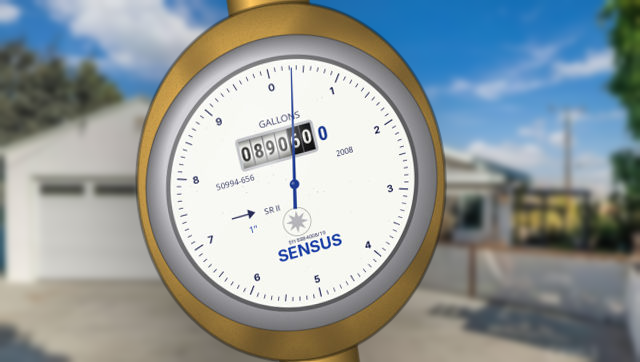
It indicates 890600.3 gal
